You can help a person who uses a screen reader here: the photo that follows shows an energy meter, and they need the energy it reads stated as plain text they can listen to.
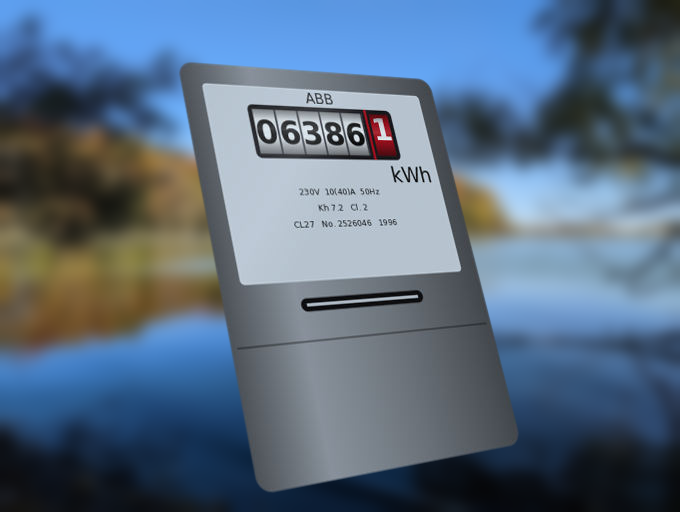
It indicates 6386.1 kWh
